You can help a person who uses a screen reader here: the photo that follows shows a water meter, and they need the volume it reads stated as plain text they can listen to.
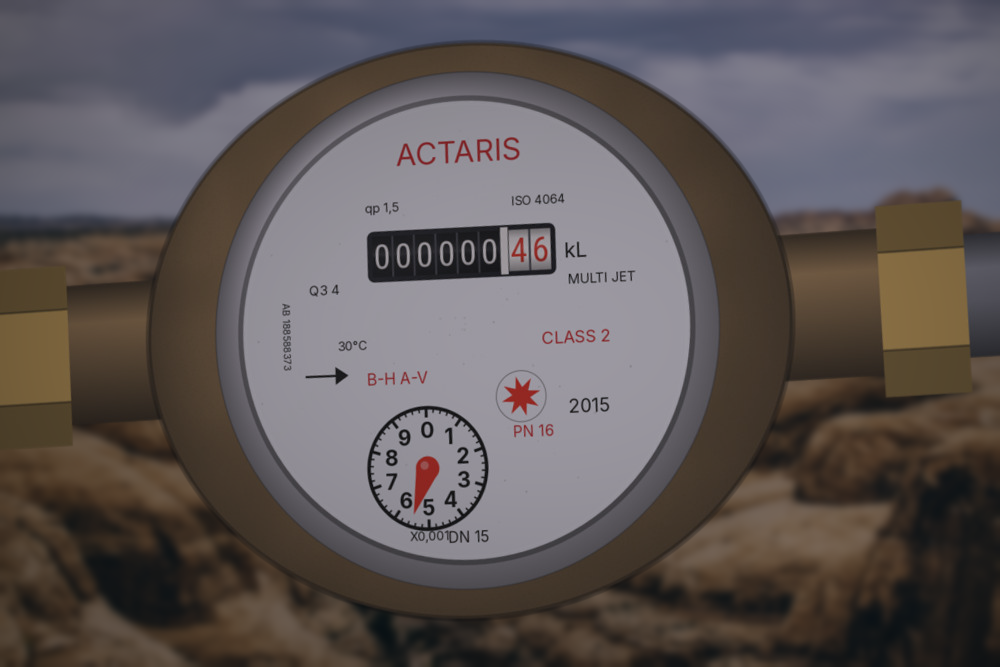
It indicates 0.465 kL
